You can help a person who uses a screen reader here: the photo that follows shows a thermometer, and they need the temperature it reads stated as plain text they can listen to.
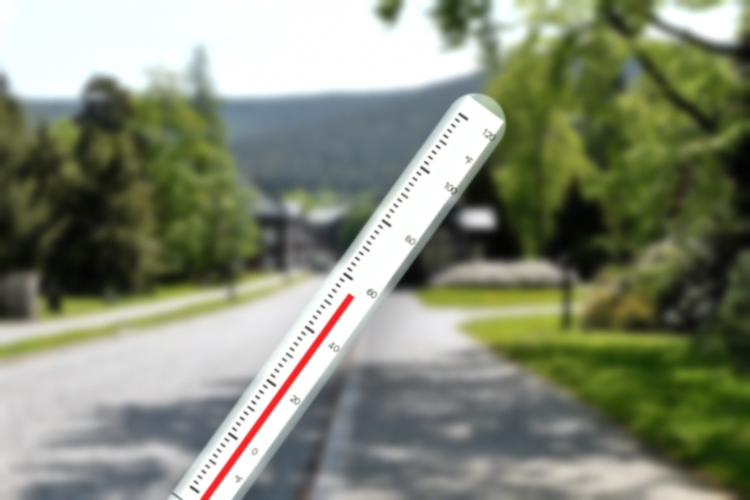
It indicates 56 °F
